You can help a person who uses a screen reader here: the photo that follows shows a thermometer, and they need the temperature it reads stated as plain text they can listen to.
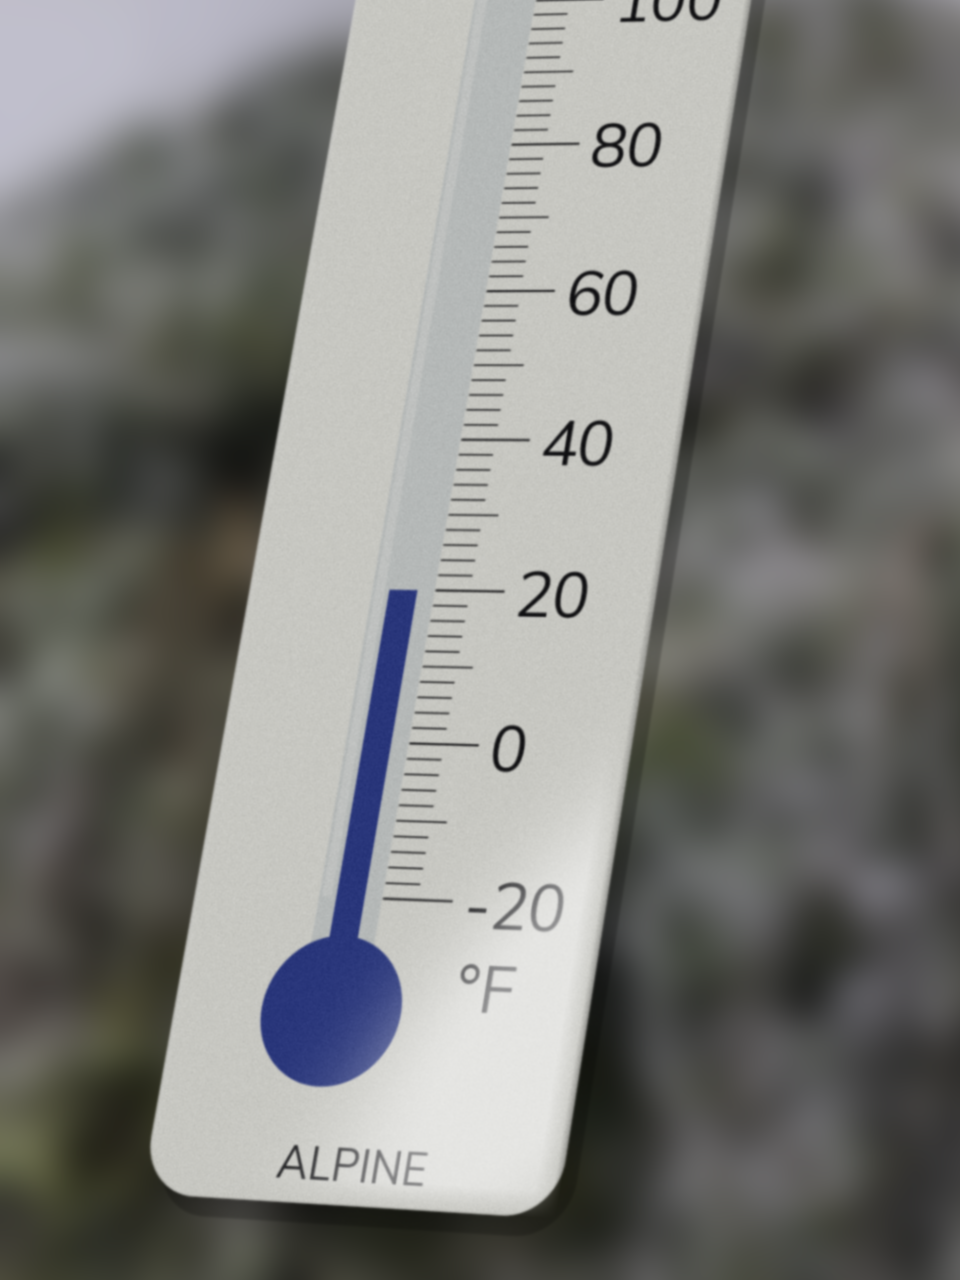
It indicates 20 °F
